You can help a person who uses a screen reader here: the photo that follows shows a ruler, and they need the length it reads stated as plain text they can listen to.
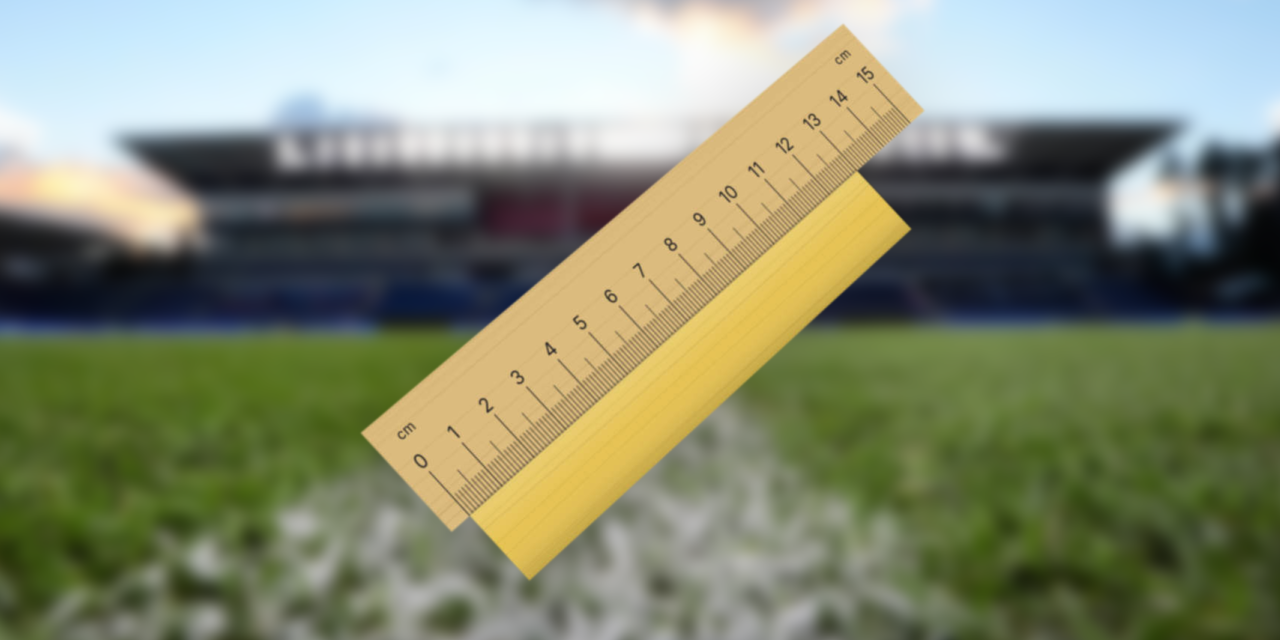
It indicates 13 cm
